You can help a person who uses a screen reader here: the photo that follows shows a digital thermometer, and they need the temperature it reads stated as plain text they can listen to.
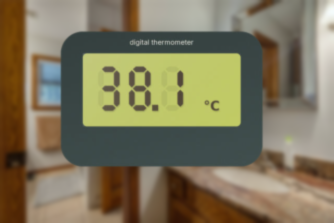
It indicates 38.1 °C
